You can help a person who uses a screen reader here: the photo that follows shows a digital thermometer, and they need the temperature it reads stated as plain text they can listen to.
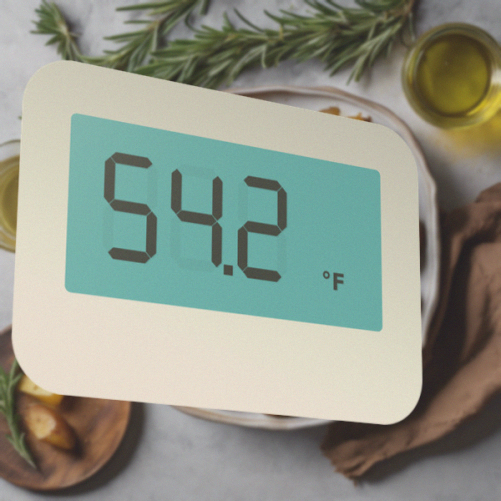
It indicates 54.2 °F
